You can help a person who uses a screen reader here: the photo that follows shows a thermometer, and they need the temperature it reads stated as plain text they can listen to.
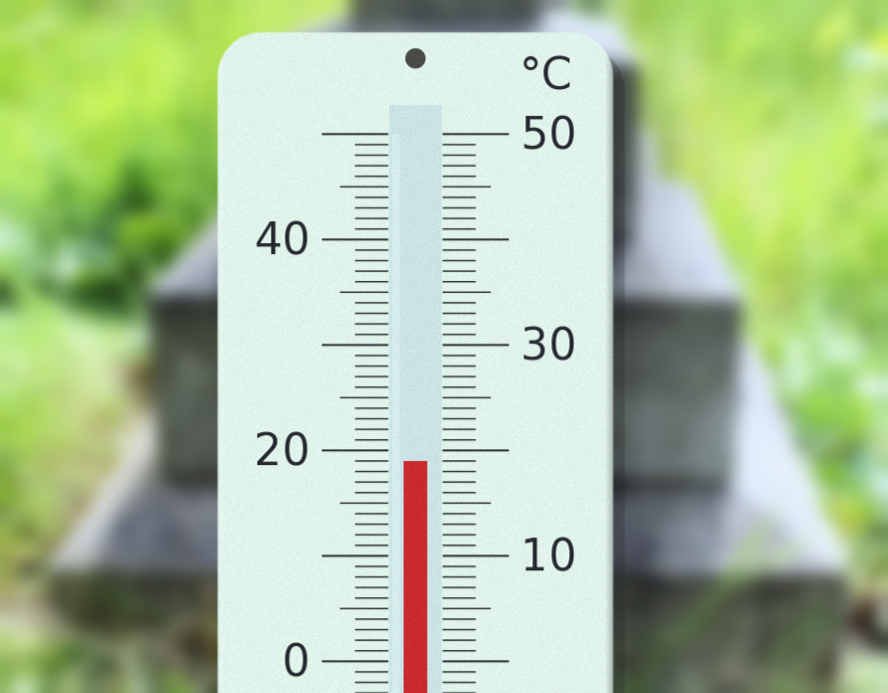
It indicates 19 °C
